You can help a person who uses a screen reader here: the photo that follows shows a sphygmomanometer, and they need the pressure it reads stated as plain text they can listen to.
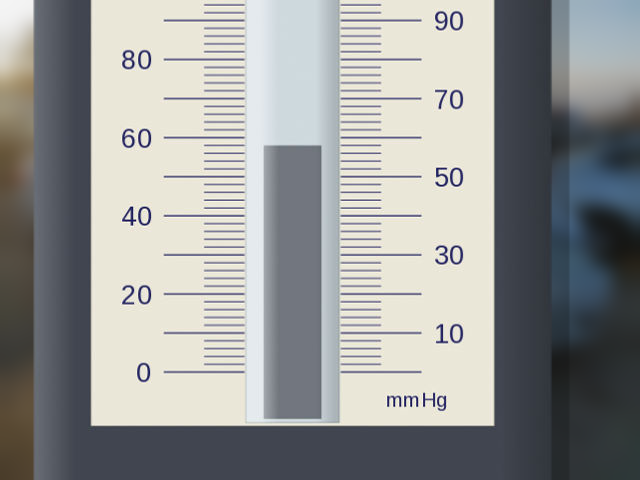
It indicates 58 mmHg
